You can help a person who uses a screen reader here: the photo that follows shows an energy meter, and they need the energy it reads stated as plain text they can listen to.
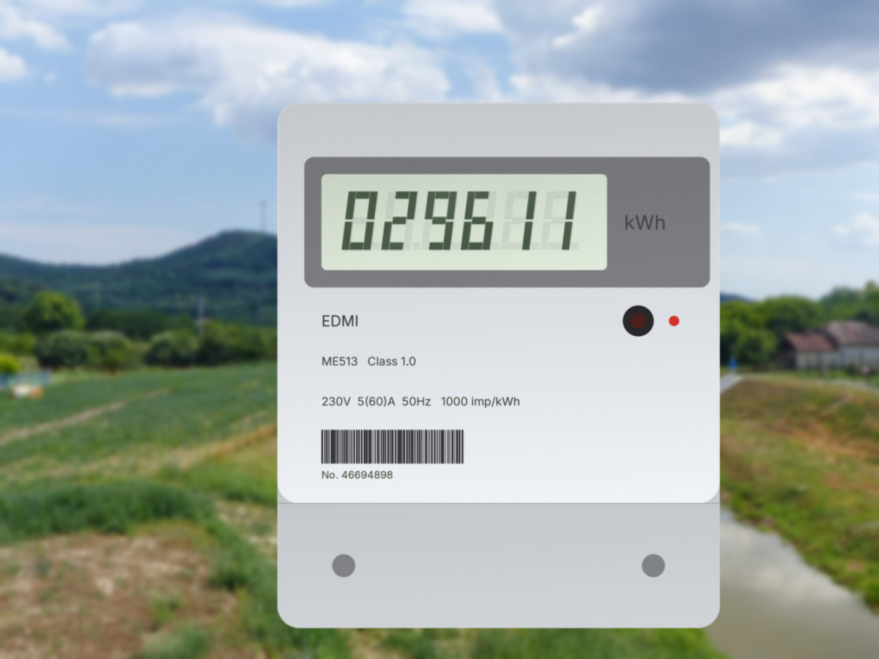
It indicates 29611 kWh
